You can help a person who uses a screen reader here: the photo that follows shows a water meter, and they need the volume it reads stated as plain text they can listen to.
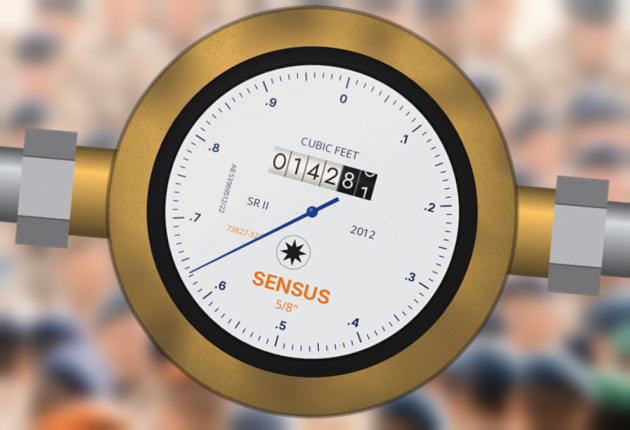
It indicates 14280.63 ft³
